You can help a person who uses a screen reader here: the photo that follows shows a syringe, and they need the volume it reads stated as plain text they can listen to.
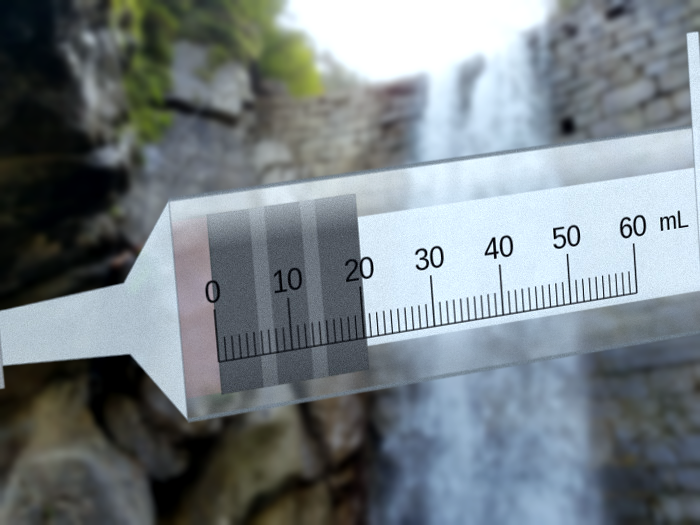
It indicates 0 mL
